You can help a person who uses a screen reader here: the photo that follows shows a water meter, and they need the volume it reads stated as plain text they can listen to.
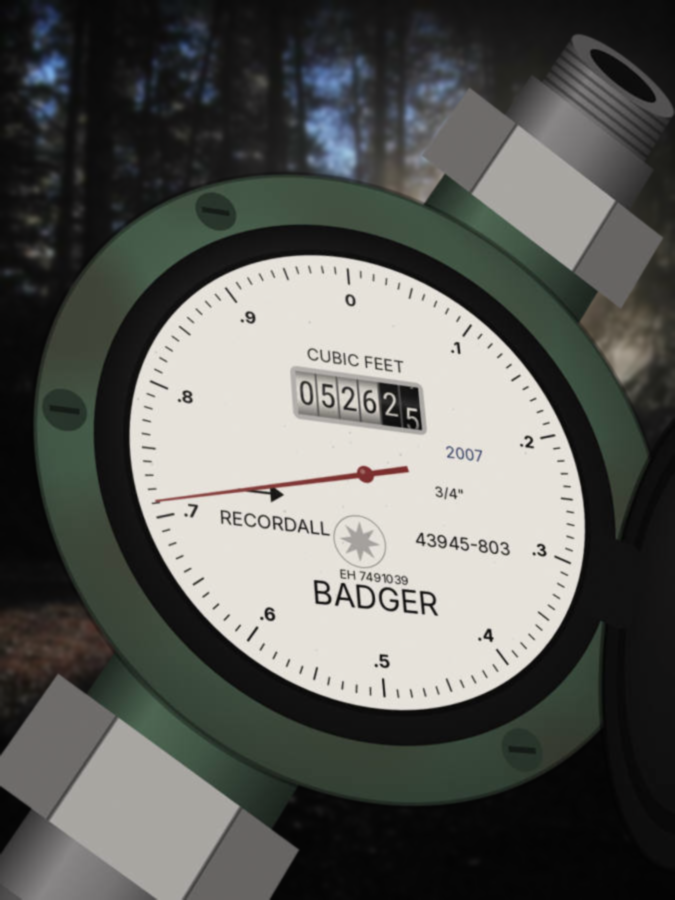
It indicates 52624.71 ft³
